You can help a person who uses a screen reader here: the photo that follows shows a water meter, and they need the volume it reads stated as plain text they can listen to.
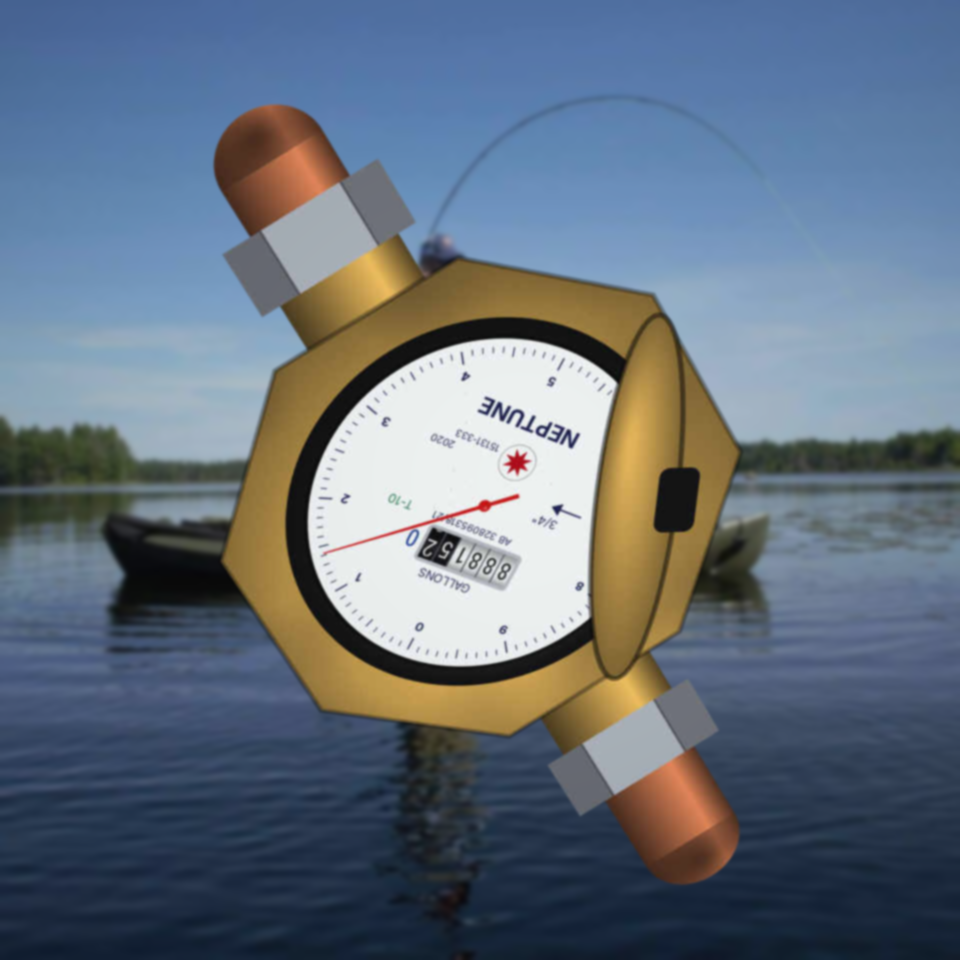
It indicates 8881521.4 gal
